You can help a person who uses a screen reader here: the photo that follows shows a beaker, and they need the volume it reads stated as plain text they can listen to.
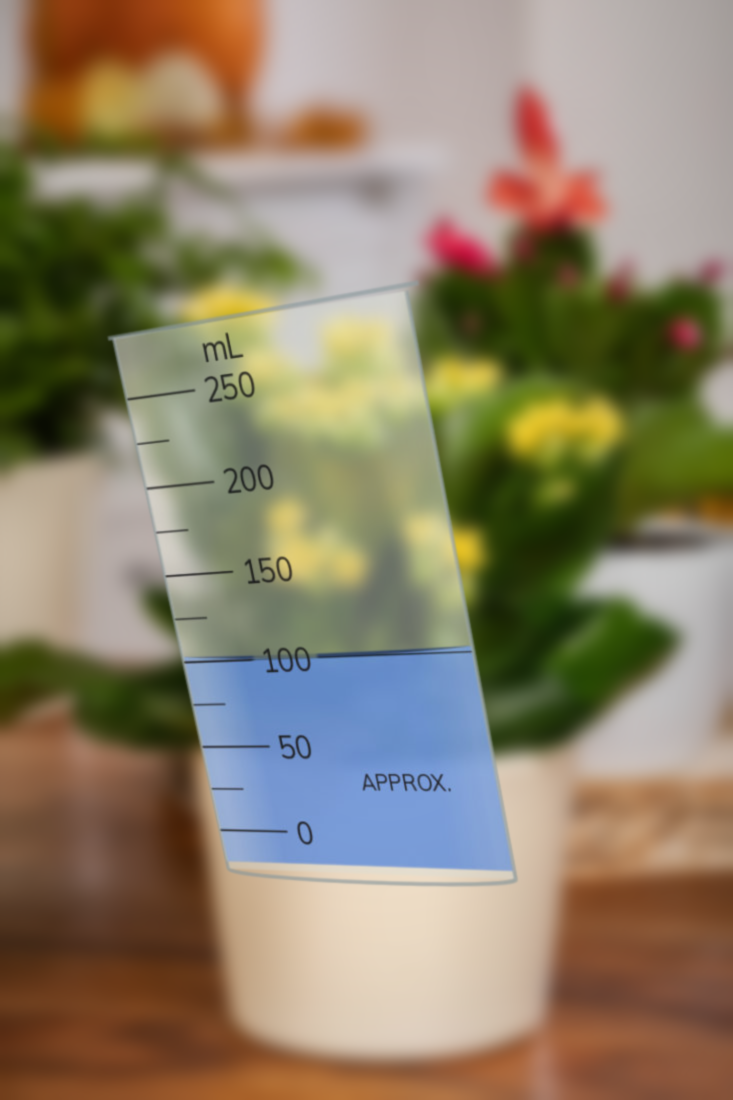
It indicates 100 mL
